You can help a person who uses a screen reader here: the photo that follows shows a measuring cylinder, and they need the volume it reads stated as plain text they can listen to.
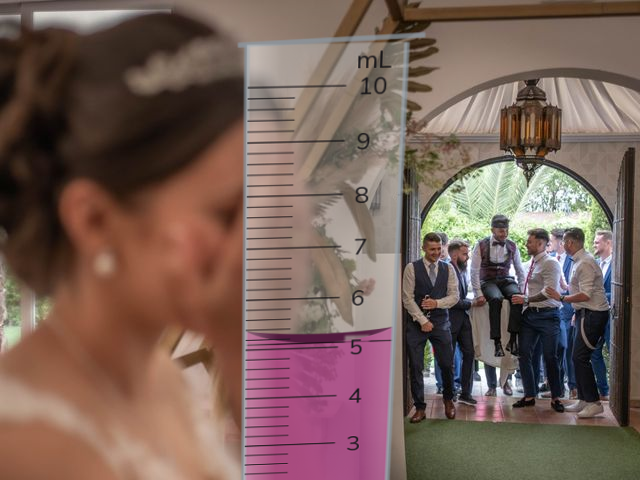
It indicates 5.1 mL
